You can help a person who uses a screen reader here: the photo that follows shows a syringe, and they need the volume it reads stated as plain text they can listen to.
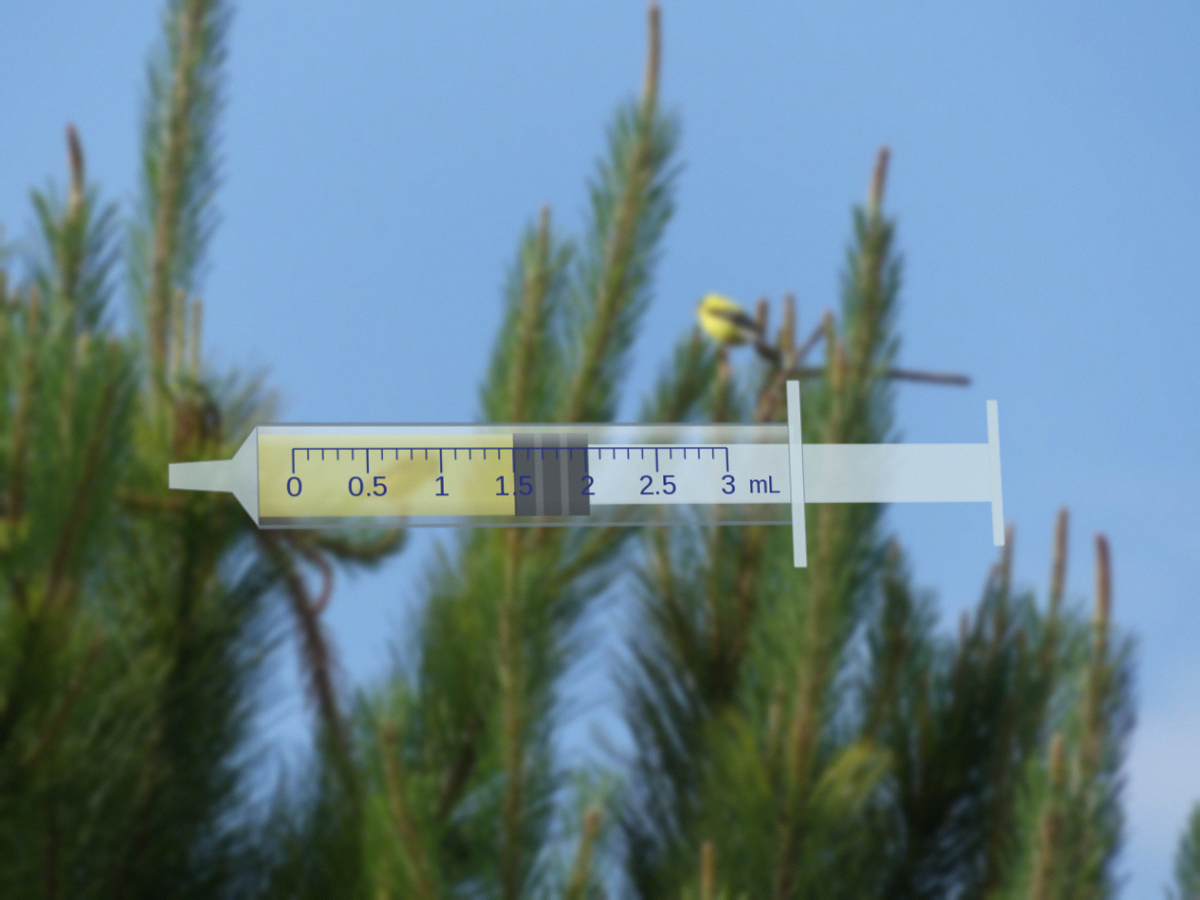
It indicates 1.5 mL
